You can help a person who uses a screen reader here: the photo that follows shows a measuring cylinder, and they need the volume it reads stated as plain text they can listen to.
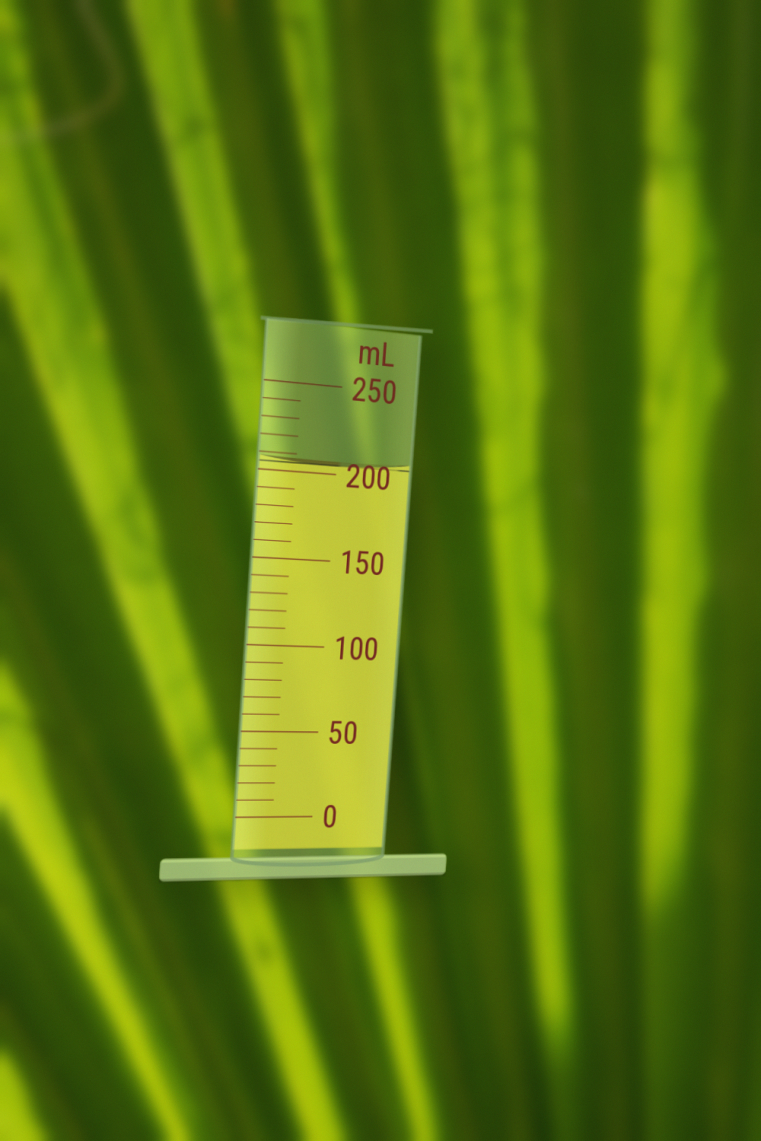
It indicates 205 mL
